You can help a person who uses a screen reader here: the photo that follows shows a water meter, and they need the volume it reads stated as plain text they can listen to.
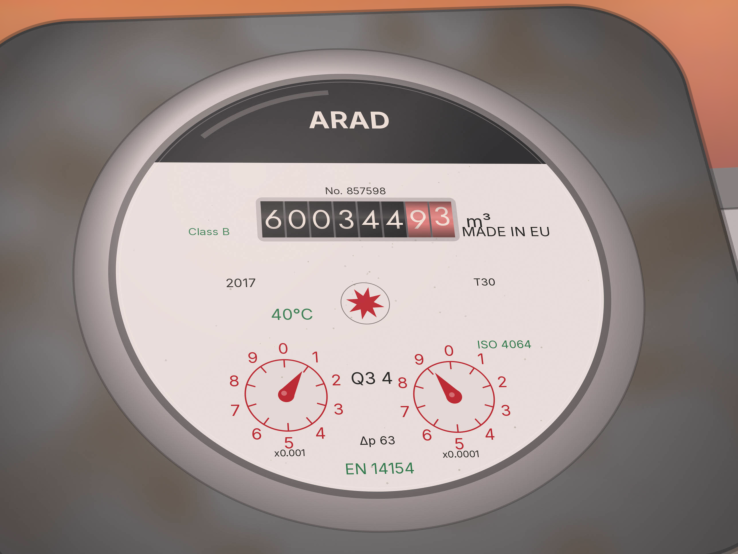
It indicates 600344.9309 m³
